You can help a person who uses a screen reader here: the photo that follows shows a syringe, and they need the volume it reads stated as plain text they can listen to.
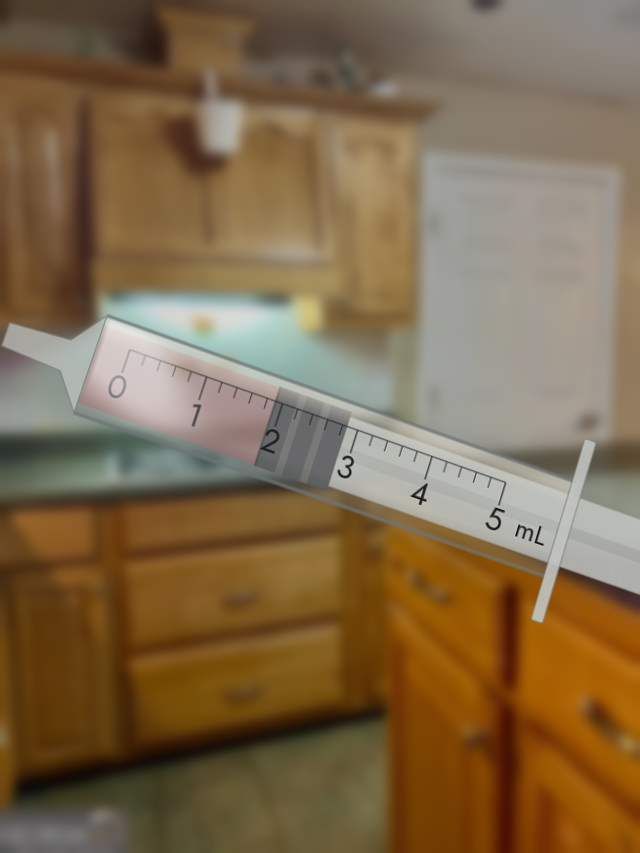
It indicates 1.9 mL
